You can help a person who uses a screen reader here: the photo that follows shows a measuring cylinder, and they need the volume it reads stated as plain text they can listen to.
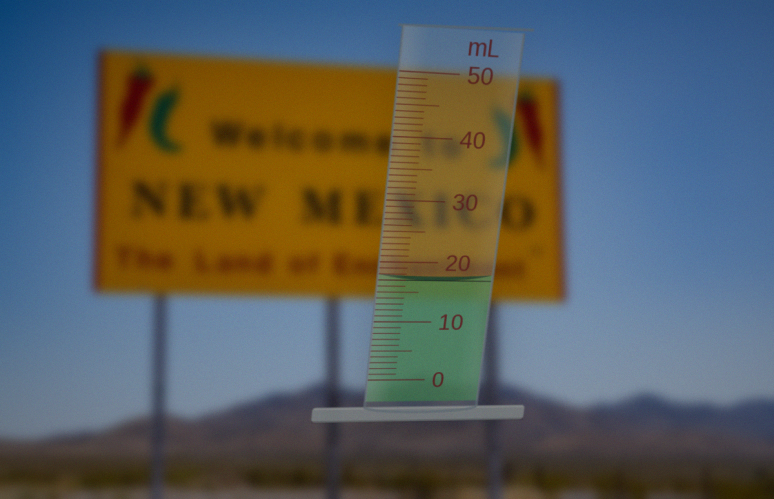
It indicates 17 mL
